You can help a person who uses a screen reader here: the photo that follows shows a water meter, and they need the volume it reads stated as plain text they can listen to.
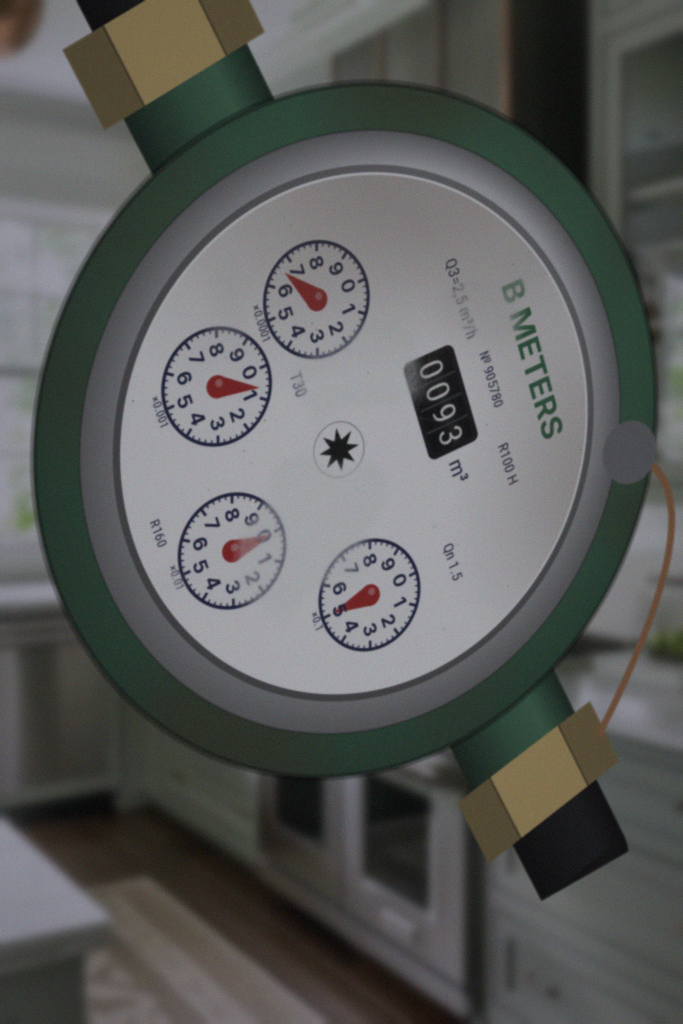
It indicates 93.5006 m³
